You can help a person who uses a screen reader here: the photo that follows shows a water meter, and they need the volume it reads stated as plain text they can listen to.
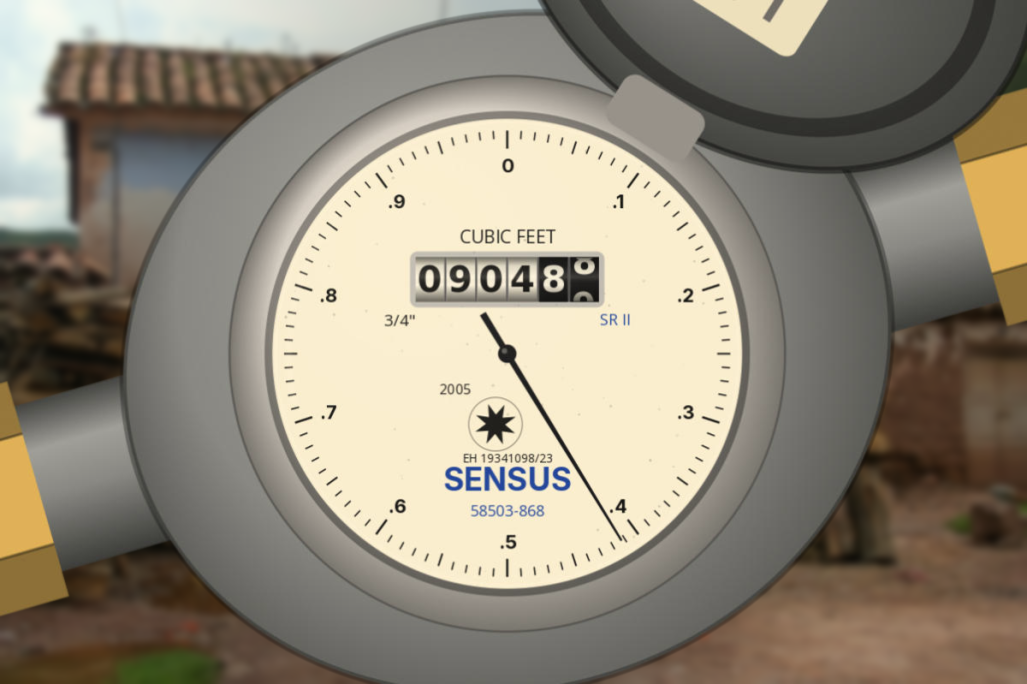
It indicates 90488.41 ft³
